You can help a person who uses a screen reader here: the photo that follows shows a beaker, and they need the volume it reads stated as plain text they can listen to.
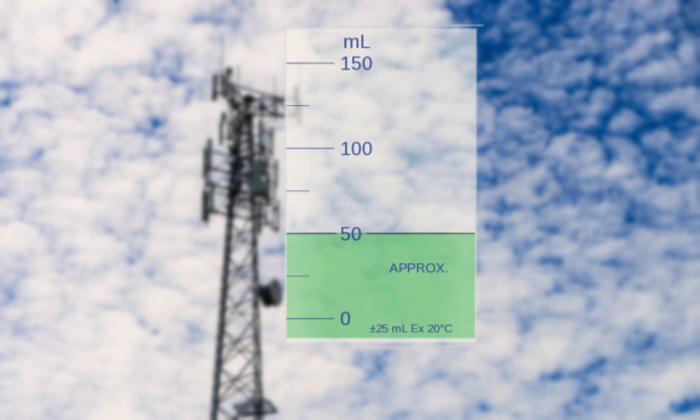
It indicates 50 mL
